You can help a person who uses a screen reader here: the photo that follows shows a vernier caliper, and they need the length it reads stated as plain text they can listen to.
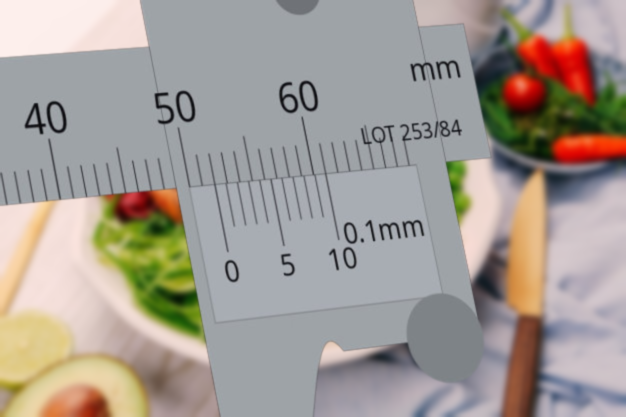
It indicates 52.0 mm
